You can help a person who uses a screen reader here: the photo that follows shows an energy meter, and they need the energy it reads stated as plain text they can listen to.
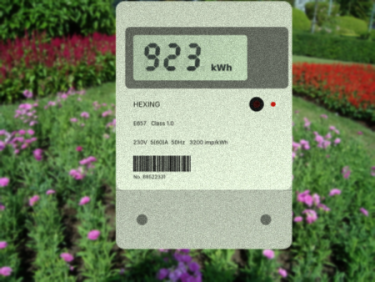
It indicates 923 kWh
